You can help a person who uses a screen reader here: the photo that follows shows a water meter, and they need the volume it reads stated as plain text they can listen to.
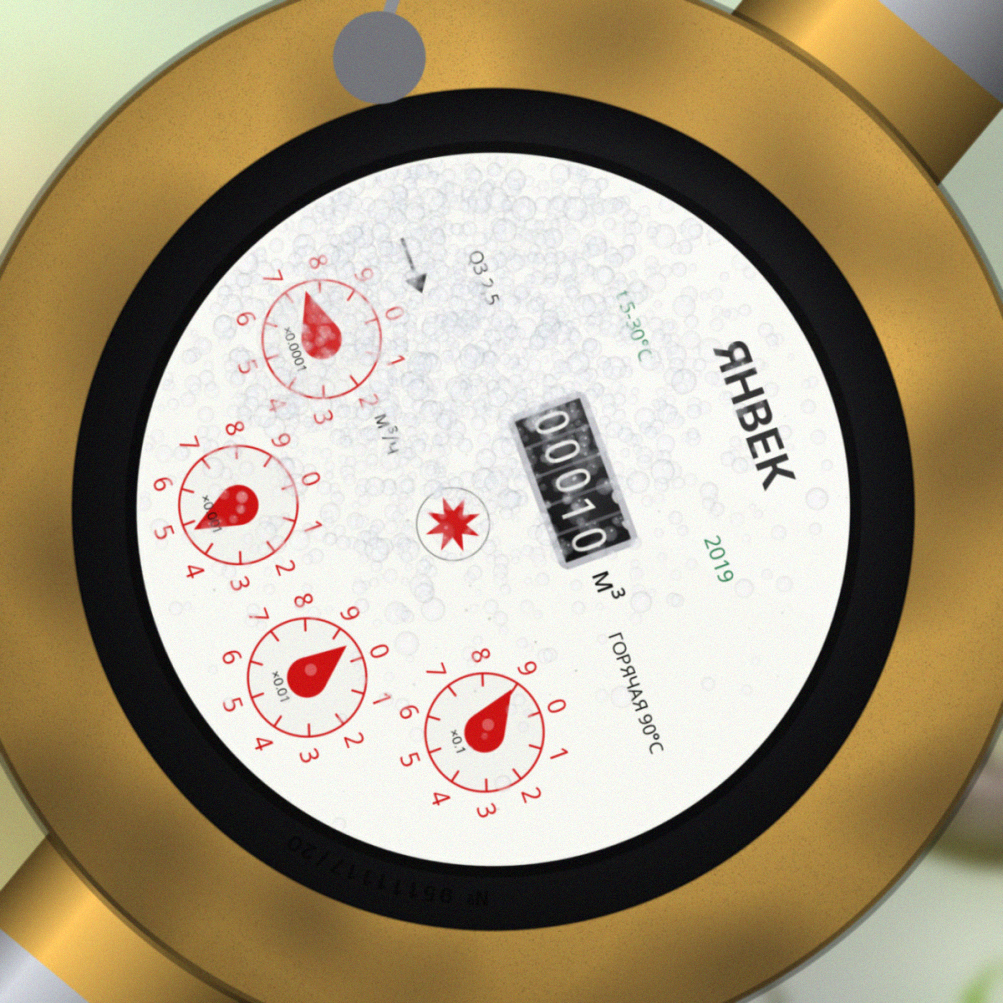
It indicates 9.8947 m³
